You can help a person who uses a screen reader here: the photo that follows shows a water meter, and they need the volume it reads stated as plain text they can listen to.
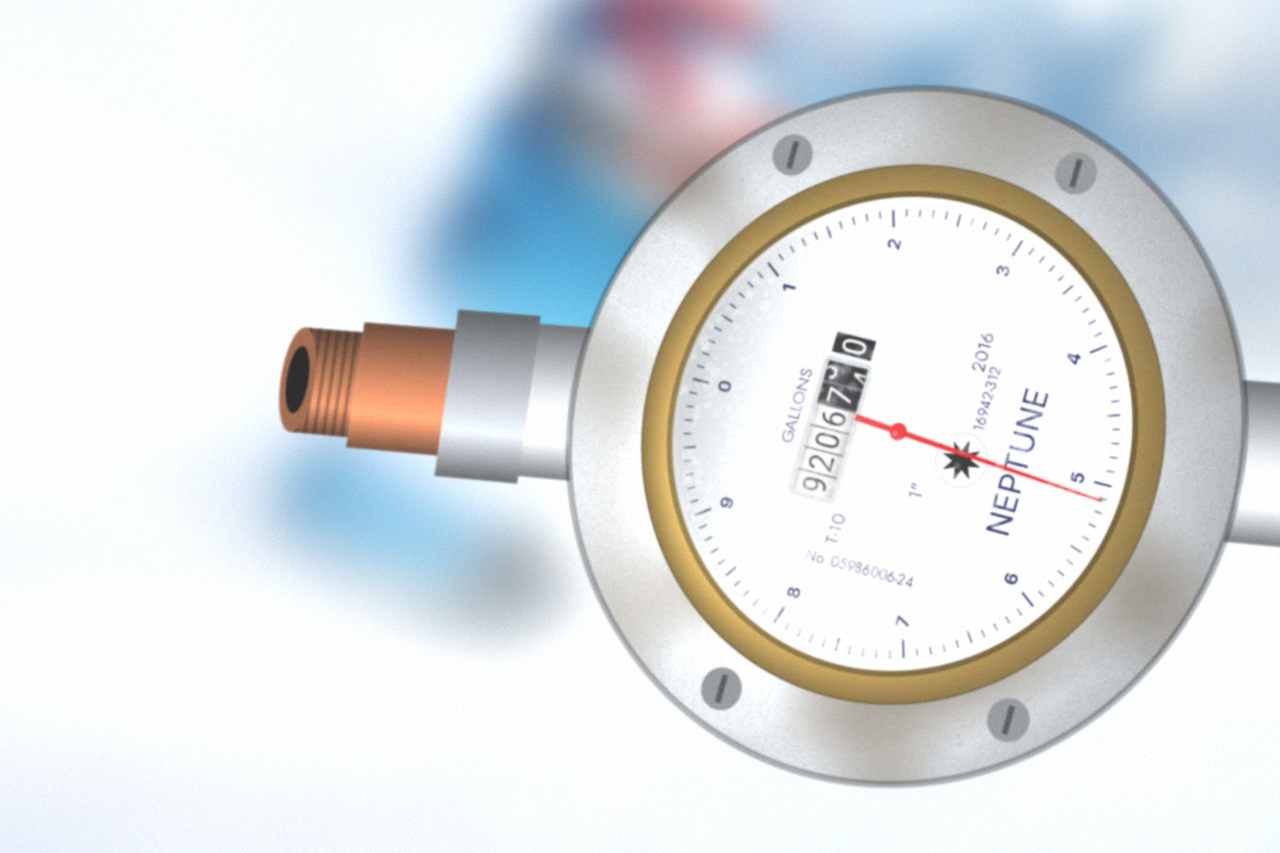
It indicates 9206735.1 gal
